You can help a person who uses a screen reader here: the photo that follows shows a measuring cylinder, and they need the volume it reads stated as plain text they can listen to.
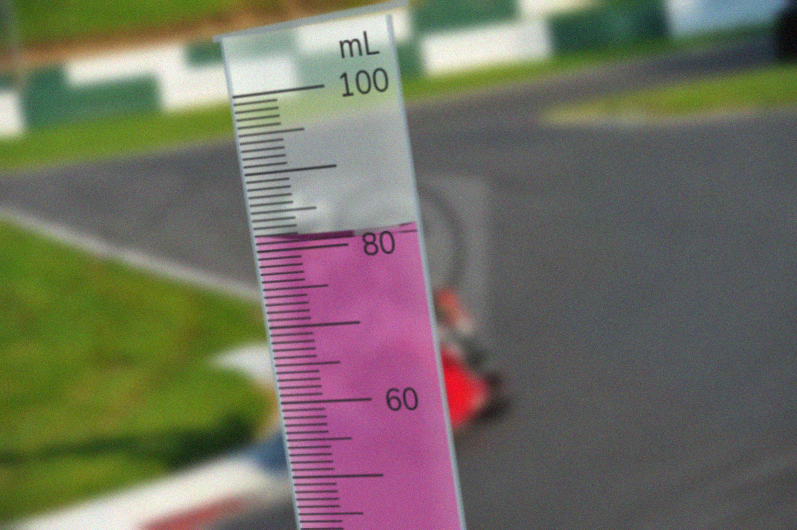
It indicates 81 mL
